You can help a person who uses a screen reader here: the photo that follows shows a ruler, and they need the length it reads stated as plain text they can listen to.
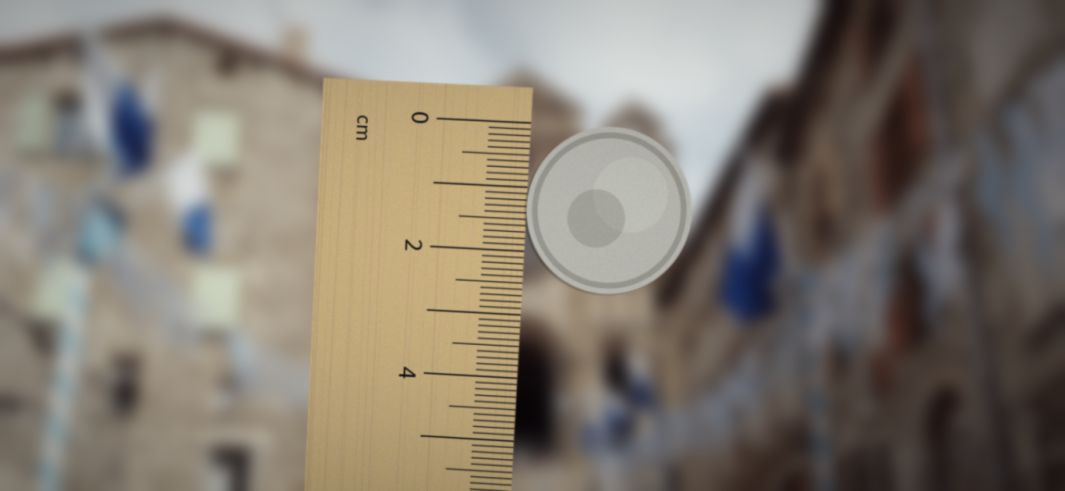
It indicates 2.6 cm
